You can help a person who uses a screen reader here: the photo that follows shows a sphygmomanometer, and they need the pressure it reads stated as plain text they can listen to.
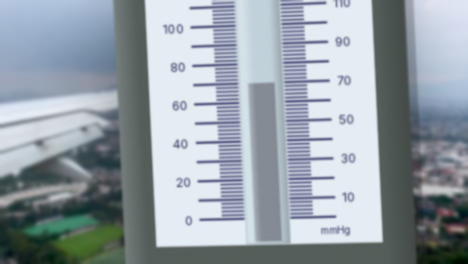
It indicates 70 mmHg
